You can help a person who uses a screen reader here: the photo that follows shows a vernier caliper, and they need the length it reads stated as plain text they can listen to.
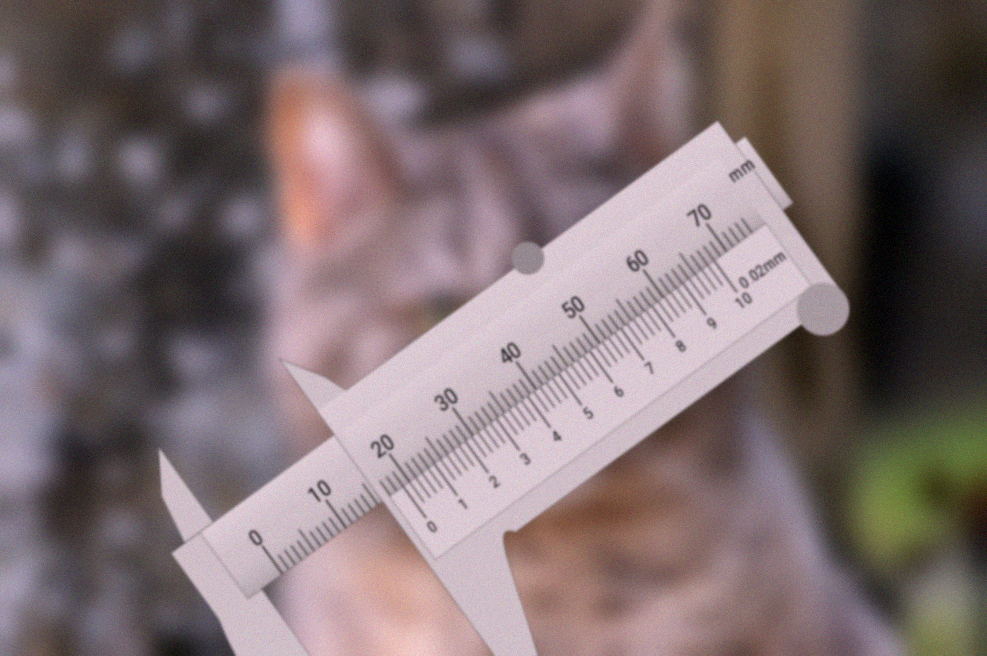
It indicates 19.0 mm
